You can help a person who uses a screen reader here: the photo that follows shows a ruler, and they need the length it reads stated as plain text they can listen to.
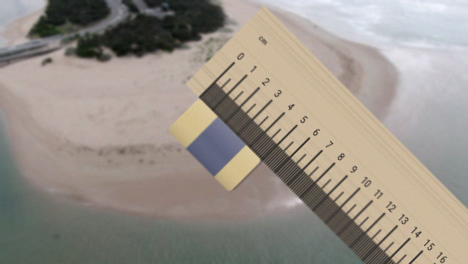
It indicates 5 cm
